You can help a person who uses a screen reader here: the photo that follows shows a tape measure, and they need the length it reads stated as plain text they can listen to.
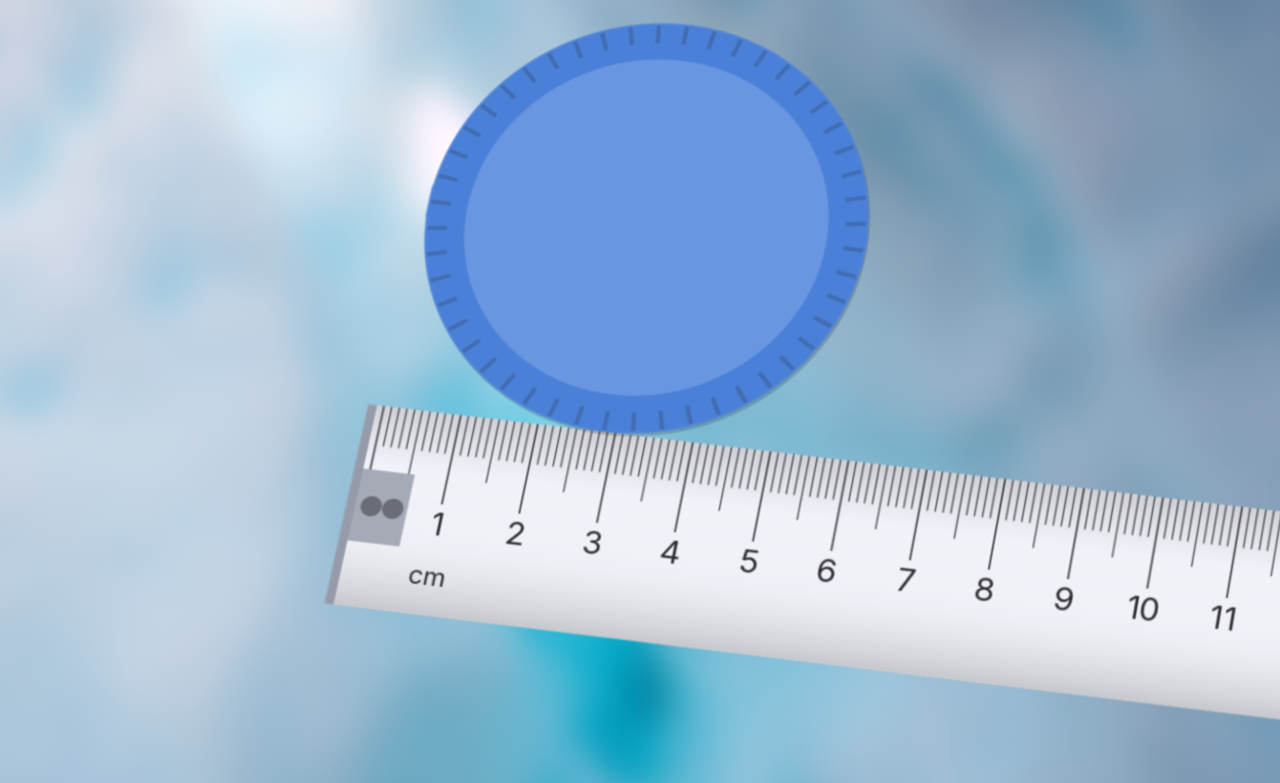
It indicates 5.7 cm
